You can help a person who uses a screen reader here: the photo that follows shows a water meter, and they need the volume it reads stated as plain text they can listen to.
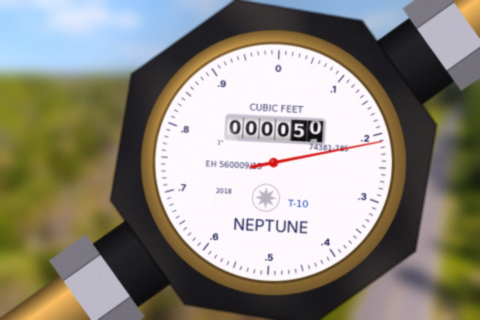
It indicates 50.21 ft³
